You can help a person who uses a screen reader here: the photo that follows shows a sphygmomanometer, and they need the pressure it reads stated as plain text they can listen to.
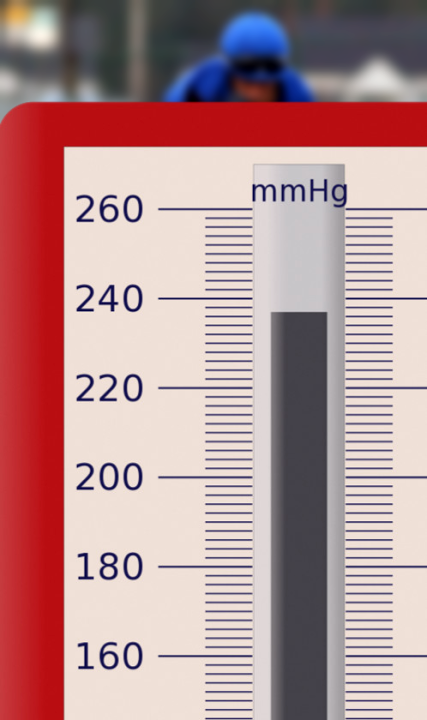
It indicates 237 mmHg
